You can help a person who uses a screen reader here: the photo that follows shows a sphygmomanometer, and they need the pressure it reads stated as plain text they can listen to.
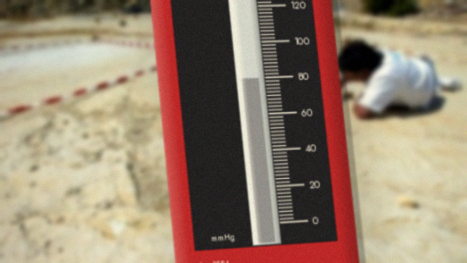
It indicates 80 mmHg
